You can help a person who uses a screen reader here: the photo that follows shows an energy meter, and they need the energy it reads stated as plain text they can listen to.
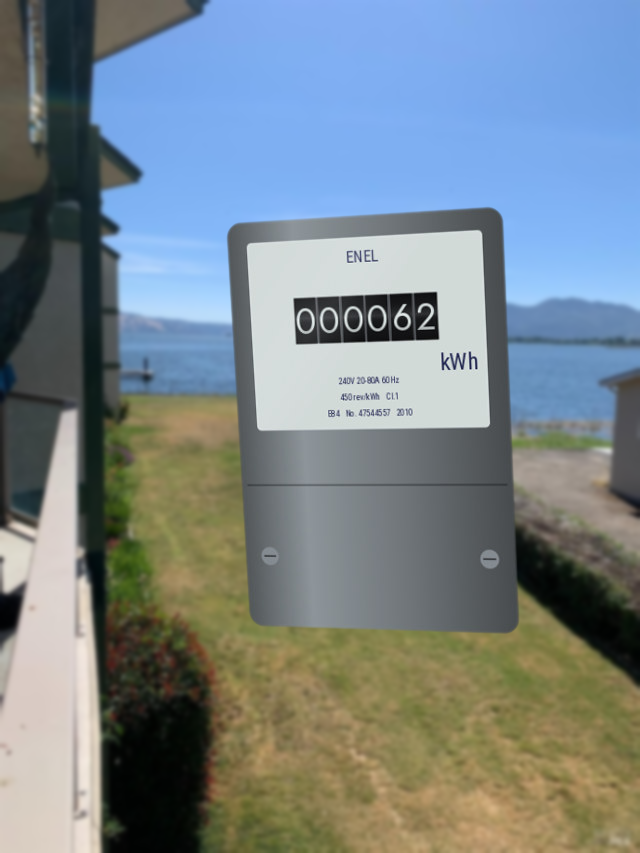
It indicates 62 kWh
